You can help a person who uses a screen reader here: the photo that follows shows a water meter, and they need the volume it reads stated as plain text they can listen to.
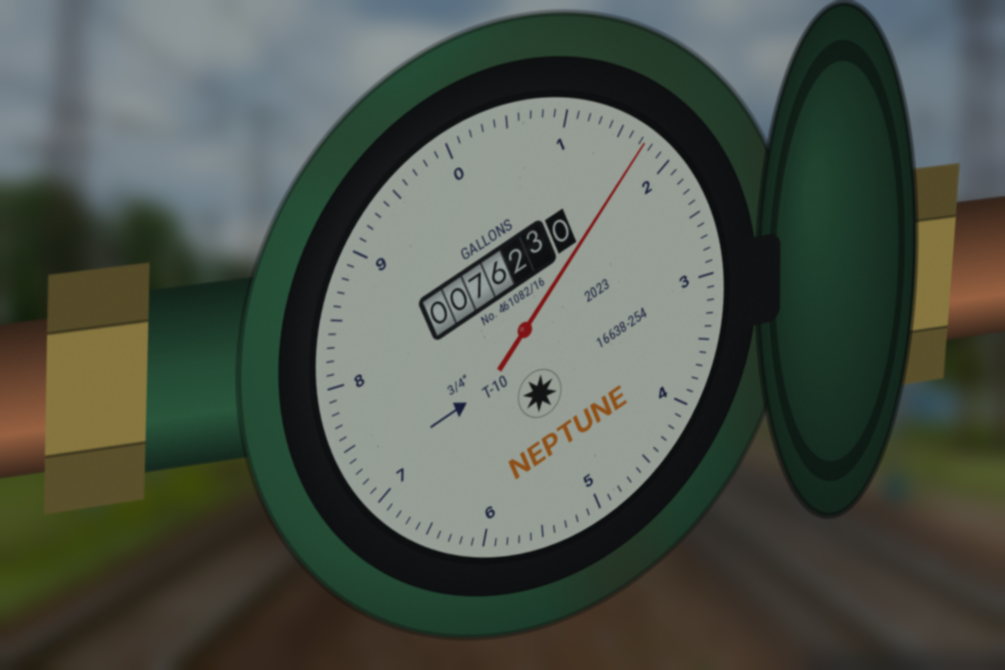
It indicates 76231.7 gal
